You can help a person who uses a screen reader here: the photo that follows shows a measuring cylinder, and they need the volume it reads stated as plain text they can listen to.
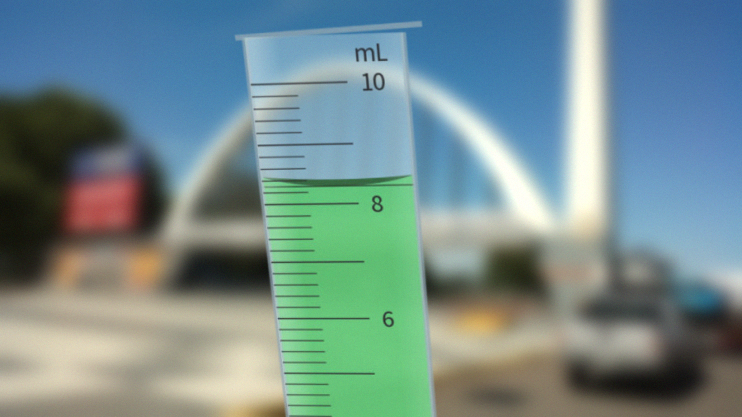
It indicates 8.3 mL
